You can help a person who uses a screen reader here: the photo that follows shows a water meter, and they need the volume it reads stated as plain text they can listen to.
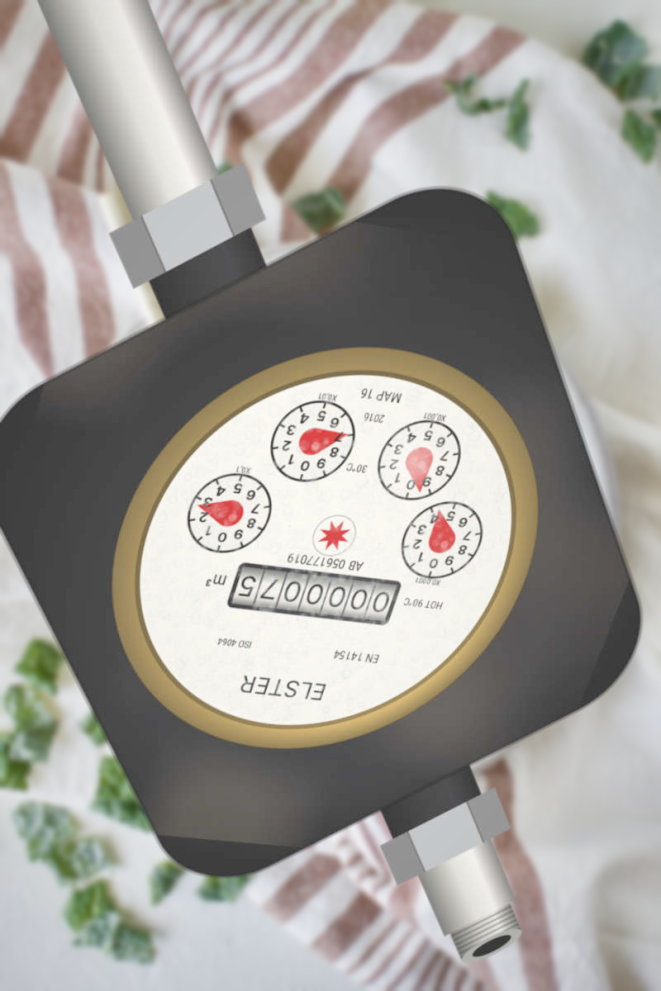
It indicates 75.2694 m³
